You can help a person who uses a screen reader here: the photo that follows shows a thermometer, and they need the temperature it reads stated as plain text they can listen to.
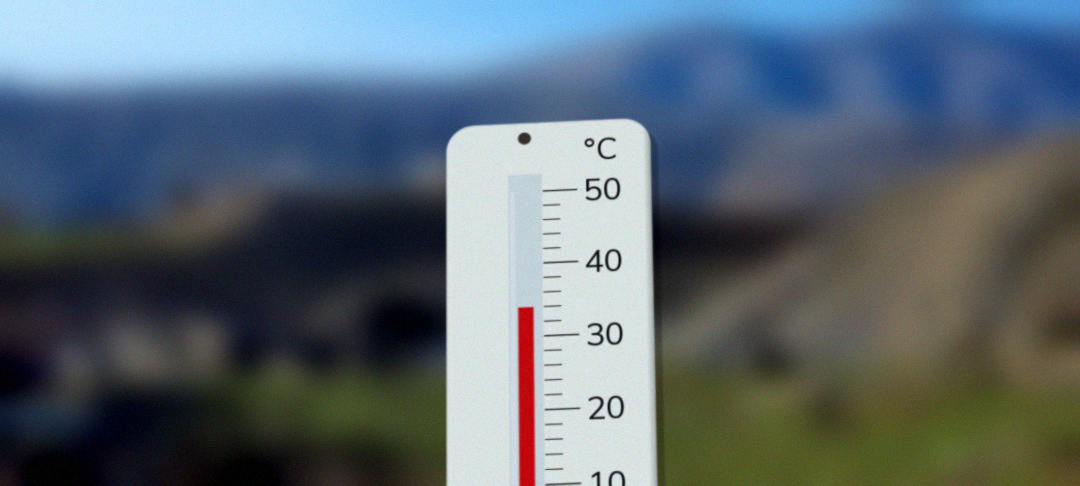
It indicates 34 °C
